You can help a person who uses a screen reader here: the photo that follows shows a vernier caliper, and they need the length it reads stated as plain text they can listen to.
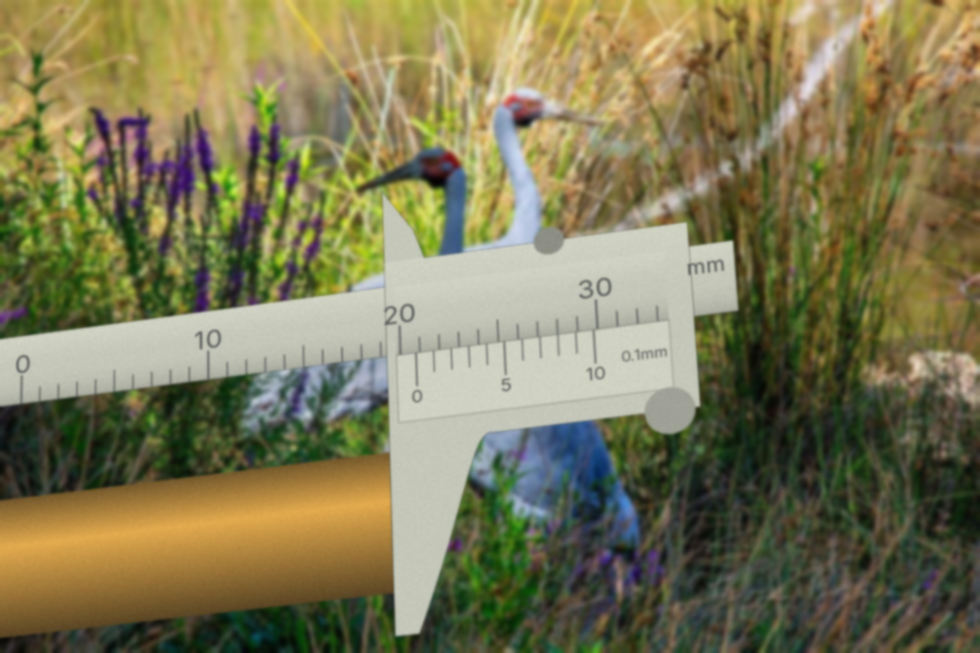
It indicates 20.8 mm
